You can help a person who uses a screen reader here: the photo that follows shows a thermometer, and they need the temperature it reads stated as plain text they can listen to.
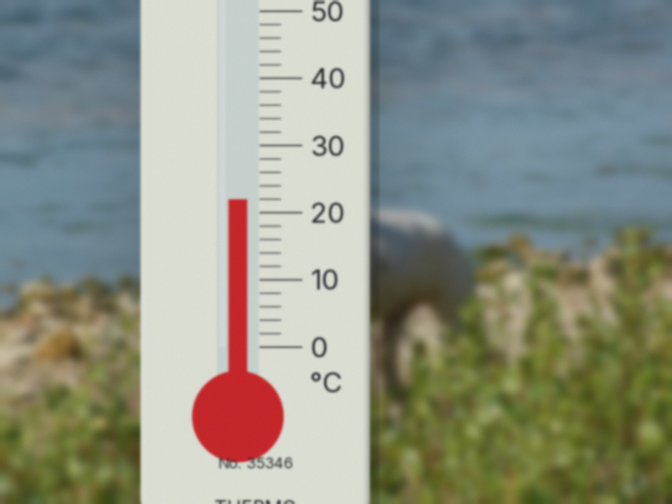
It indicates 22 °C
